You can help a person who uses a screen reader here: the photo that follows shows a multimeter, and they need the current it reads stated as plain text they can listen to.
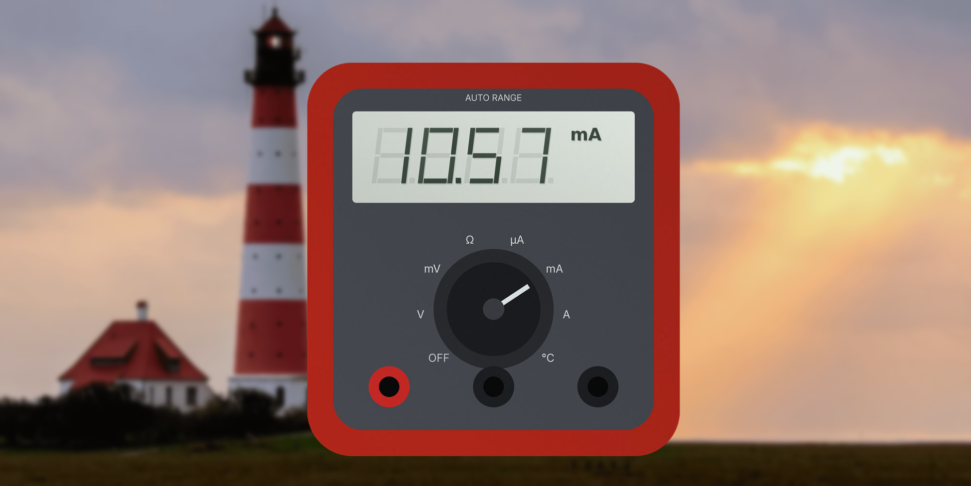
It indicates 10.57 mA
